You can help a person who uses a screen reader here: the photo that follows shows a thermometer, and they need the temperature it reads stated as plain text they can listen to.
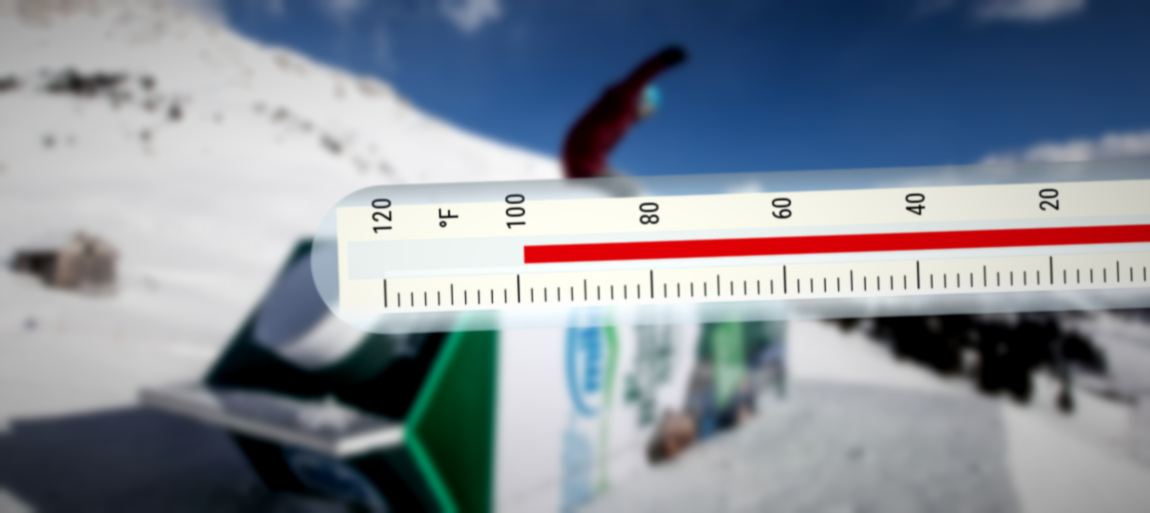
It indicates 99 °F
